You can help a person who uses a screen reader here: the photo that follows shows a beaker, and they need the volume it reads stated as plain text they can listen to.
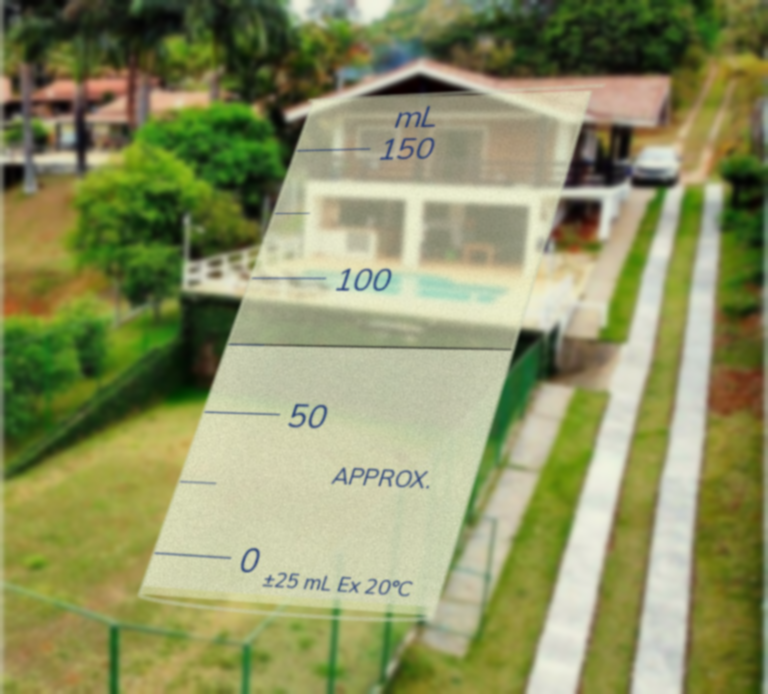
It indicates 75 mL
